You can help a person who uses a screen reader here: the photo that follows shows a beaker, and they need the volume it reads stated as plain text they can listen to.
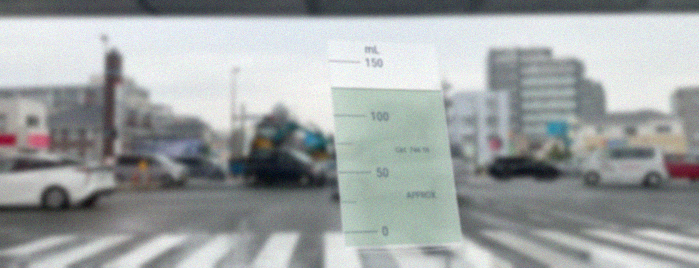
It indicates 125 mL
